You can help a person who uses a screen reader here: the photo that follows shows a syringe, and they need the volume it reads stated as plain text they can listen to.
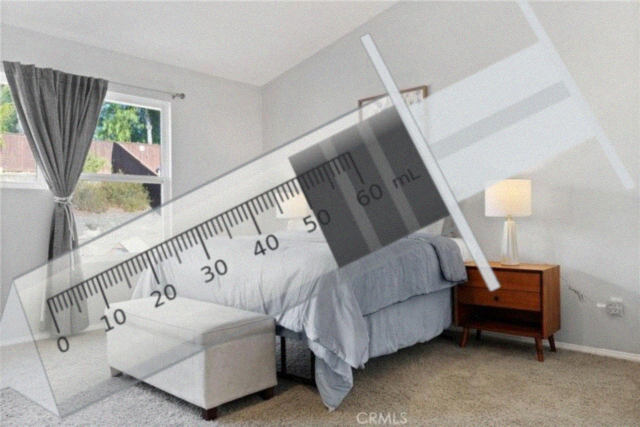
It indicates 50 mL
